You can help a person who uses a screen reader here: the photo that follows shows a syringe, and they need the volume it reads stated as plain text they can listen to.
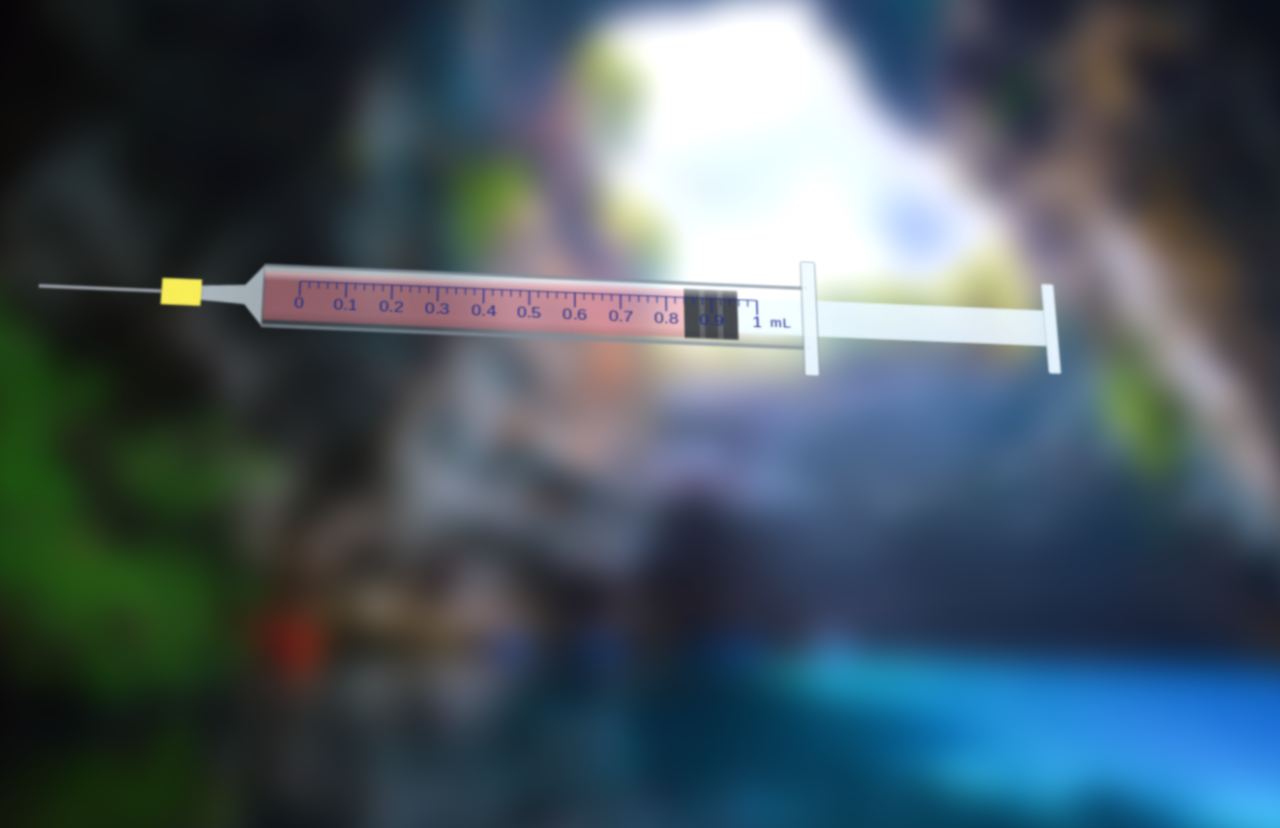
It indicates 0.84 mL
